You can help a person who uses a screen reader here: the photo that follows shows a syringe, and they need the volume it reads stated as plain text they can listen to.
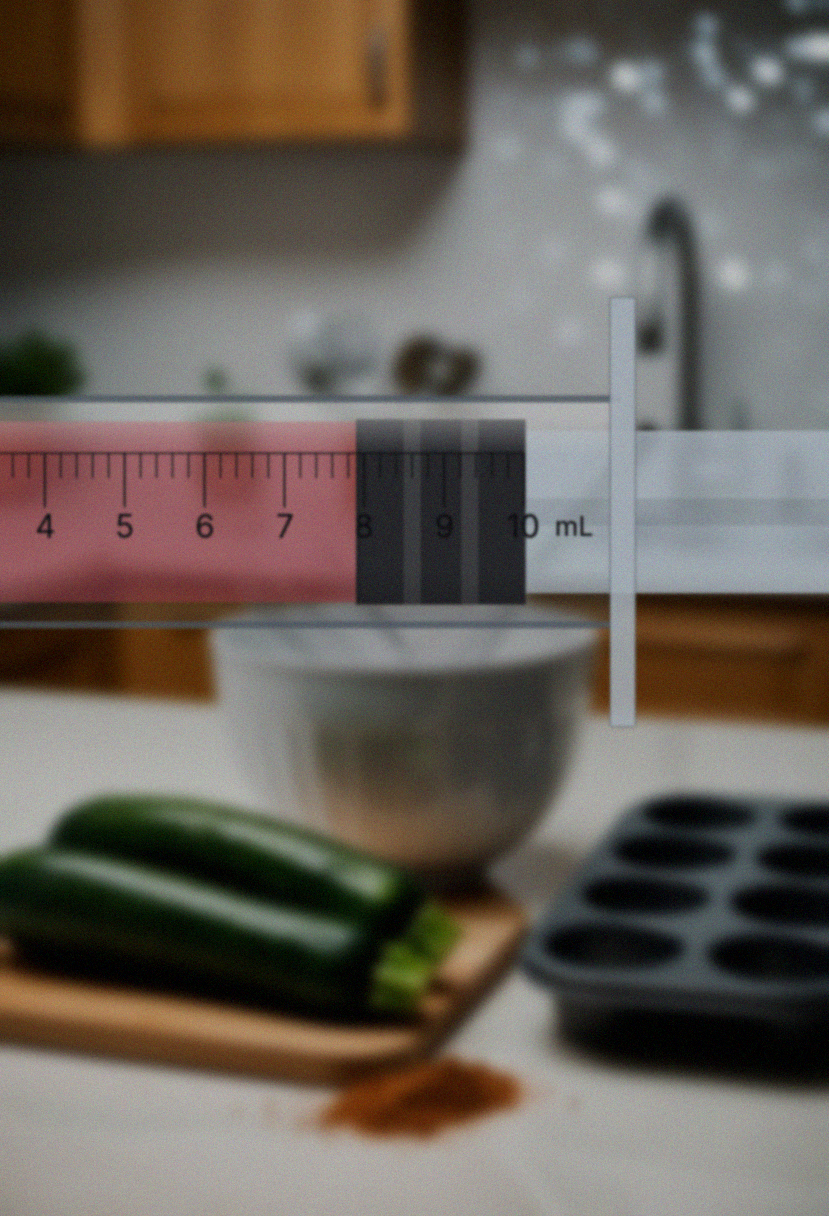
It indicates 7.9 mL
